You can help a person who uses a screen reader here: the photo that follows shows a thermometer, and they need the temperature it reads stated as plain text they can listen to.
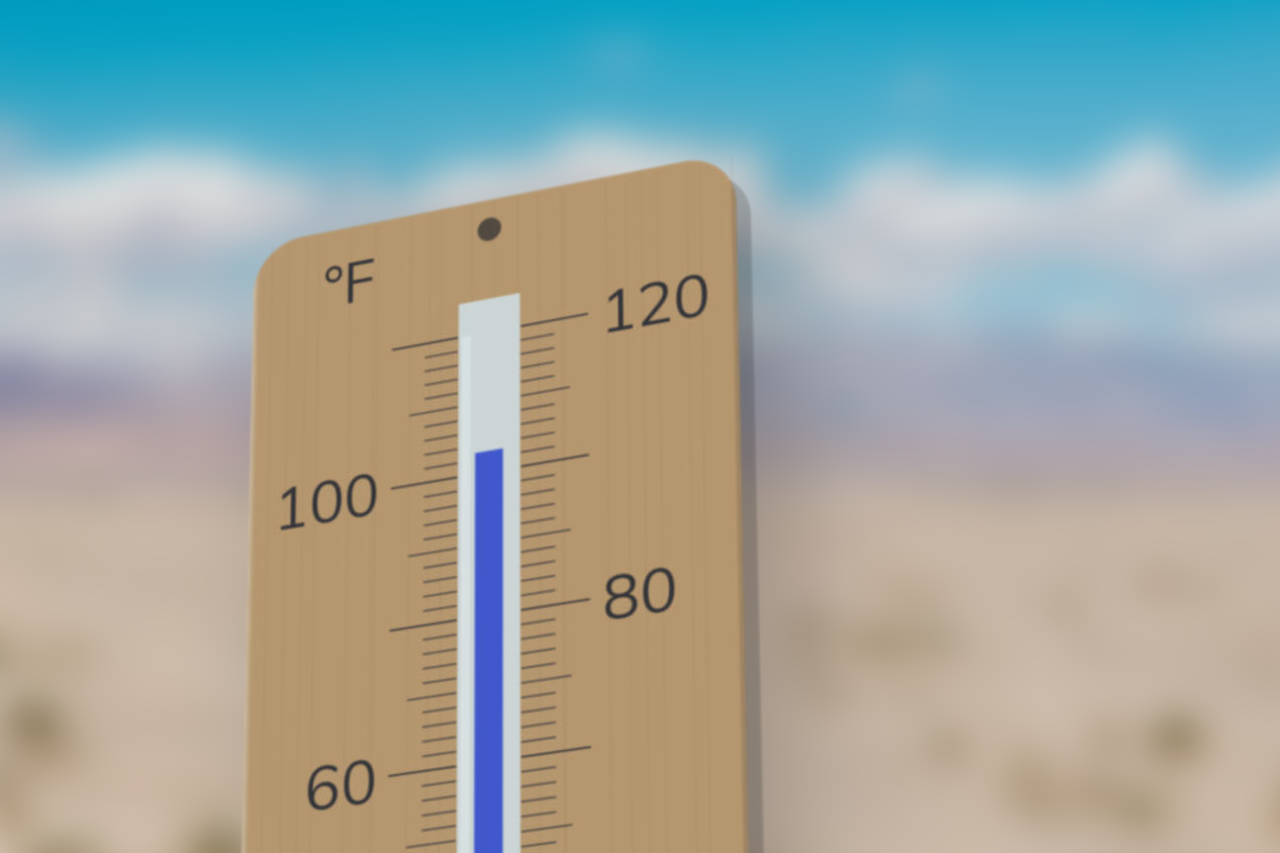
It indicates 103 °F
